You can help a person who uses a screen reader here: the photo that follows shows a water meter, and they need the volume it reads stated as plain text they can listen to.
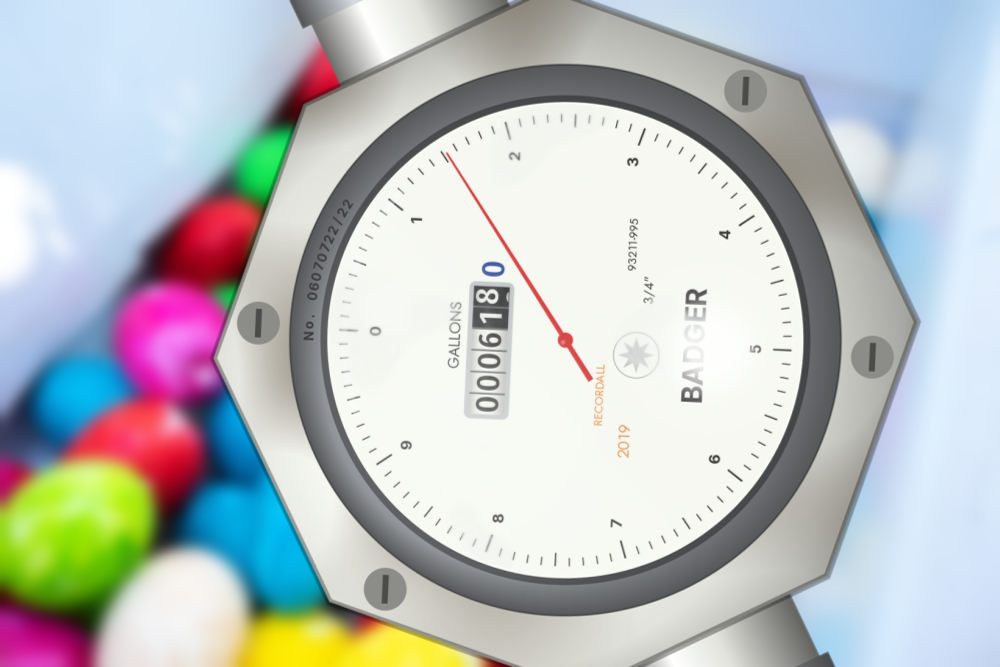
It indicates 6181.5 gal
